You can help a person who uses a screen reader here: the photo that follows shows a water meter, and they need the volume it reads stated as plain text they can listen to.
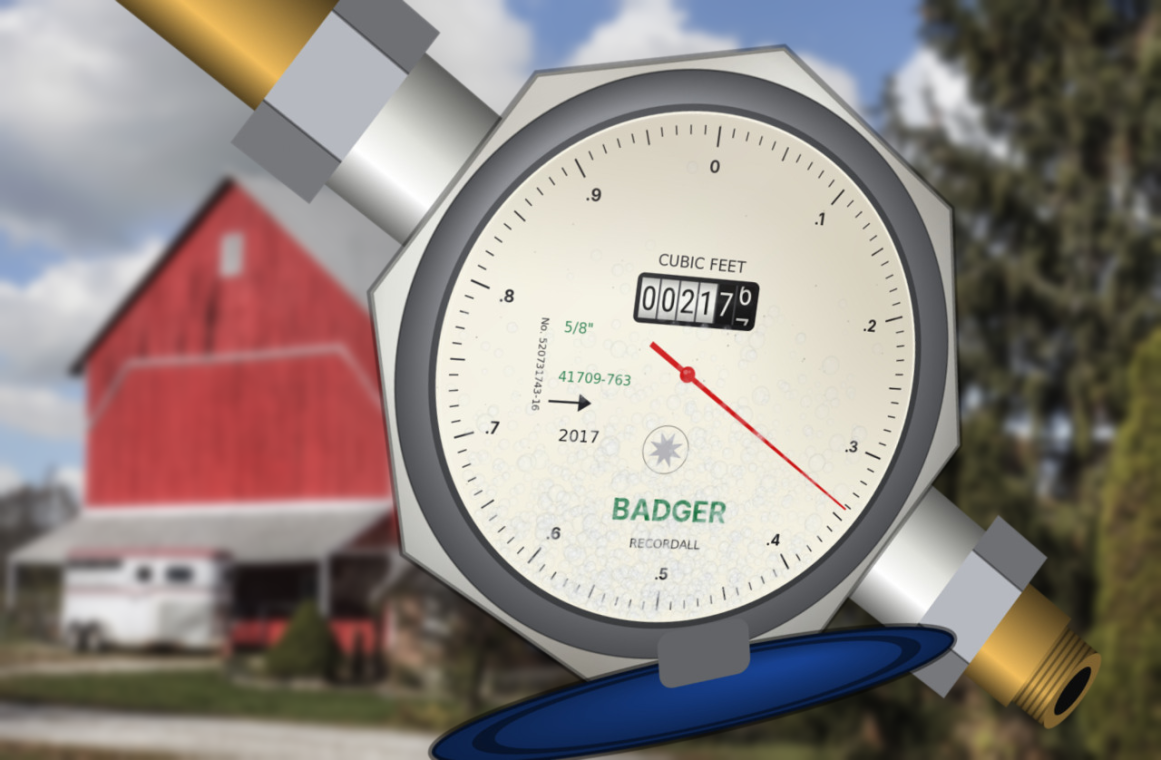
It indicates 2176.34 ft³
